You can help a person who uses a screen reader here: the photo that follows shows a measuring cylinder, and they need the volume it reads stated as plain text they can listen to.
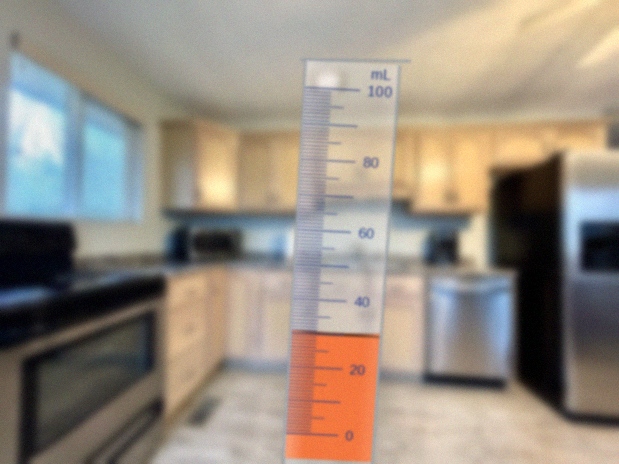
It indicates 30 mL
